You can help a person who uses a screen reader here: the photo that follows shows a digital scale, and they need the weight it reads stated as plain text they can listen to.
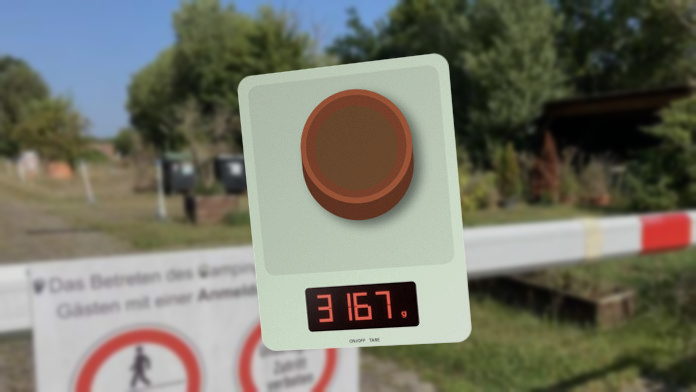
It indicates 3167 g
